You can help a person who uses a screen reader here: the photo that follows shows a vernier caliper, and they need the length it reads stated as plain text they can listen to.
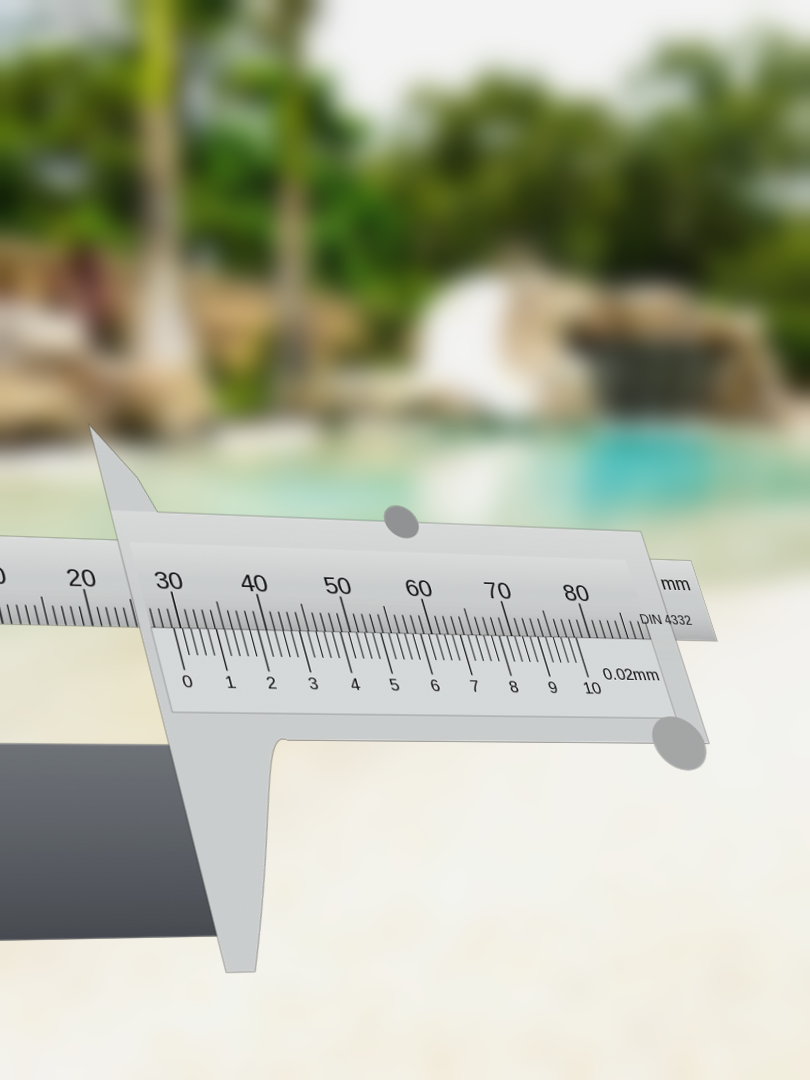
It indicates 29.2 mm
